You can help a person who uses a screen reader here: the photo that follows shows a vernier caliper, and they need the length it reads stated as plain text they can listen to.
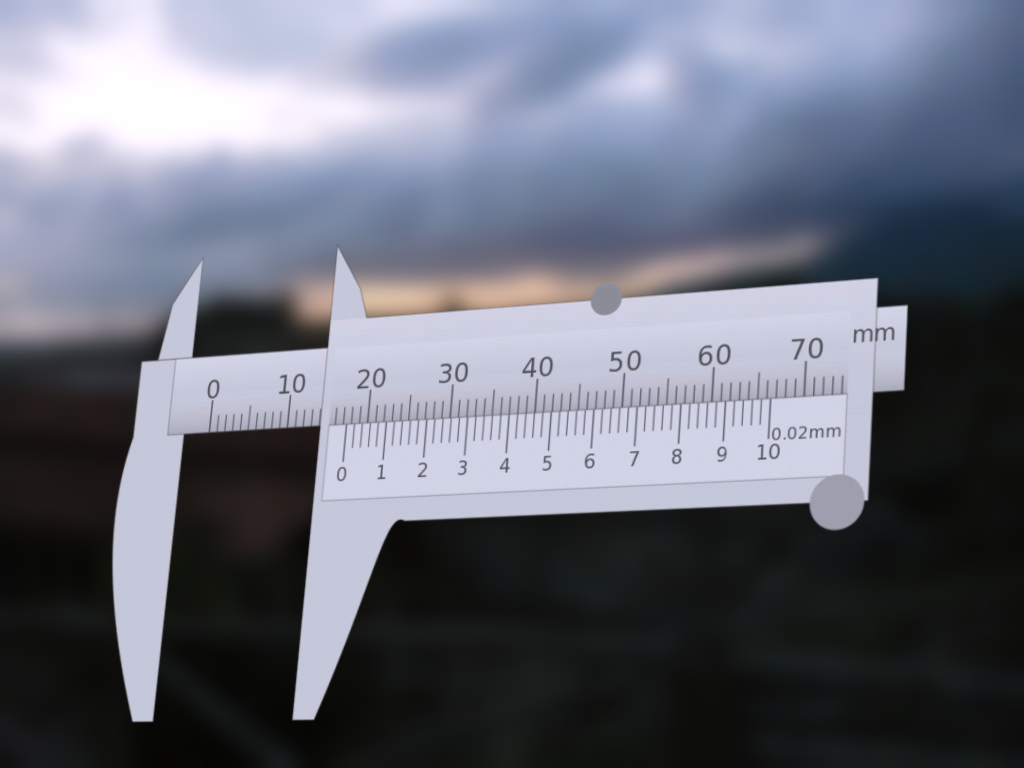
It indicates 17.4 mm
